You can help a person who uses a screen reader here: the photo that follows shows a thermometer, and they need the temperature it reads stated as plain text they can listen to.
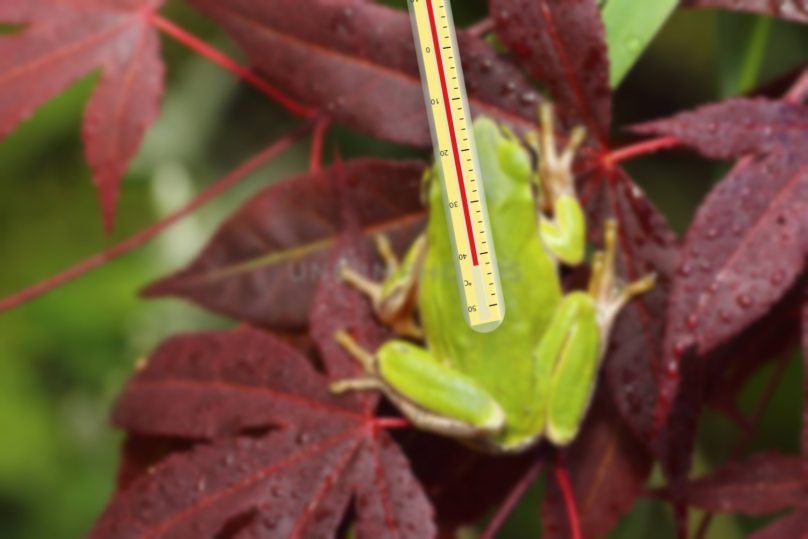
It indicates 42 °C
